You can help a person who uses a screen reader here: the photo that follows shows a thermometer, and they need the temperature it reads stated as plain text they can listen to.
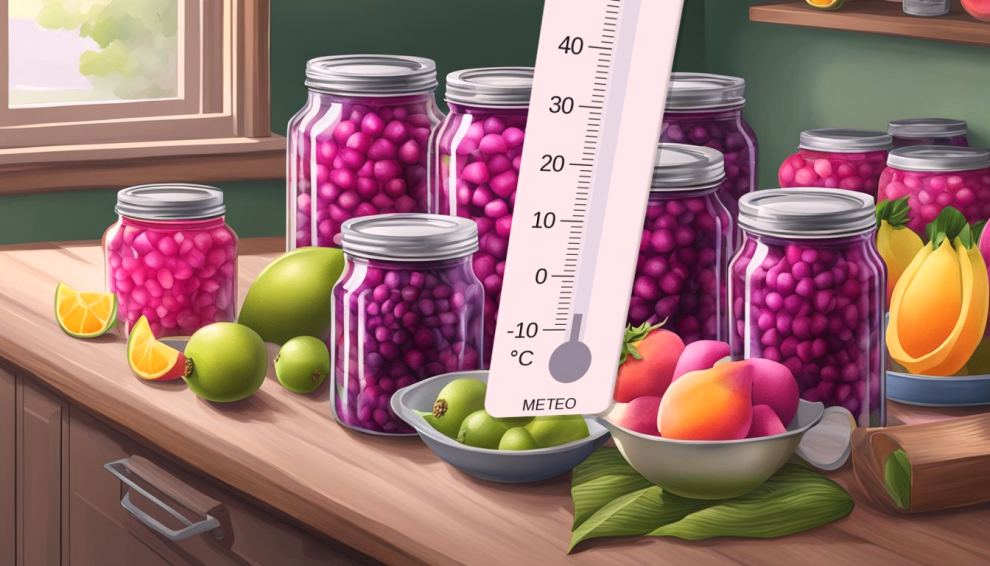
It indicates -7 °C
